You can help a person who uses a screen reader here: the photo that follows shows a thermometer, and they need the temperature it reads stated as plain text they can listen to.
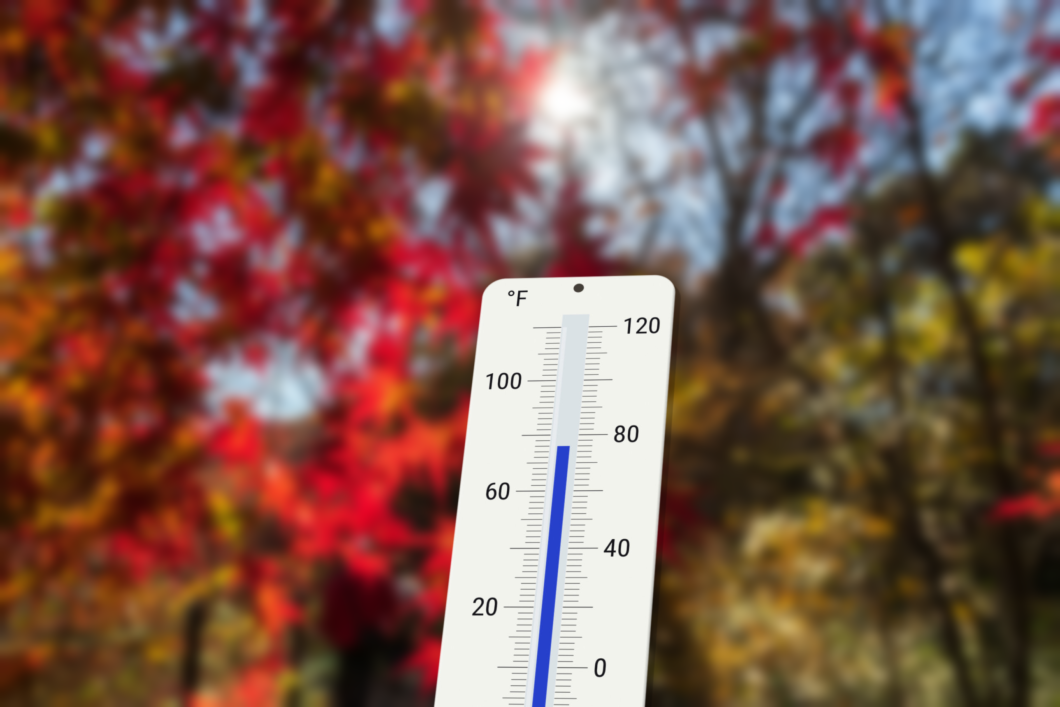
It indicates 76 °F
